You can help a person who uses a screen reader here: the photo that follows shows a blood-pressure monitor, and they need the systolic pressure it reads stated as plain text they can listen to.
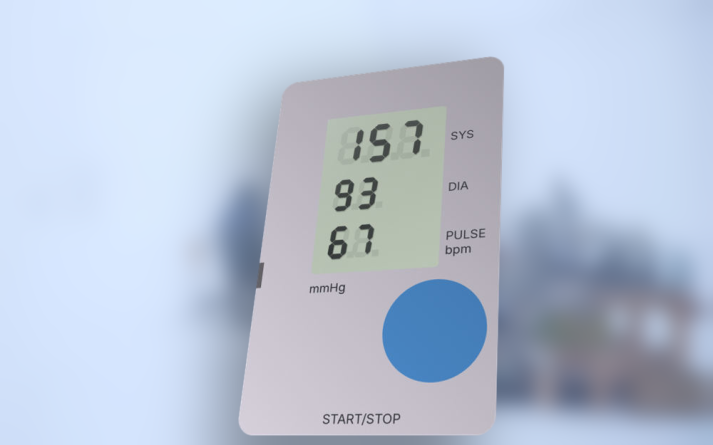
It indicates 157 mmHg
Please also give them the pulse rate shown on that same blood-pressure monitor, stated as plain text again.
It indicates 67 bpm
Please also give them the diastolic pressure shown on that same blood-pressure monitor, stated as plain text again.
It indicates 93 mmHg
